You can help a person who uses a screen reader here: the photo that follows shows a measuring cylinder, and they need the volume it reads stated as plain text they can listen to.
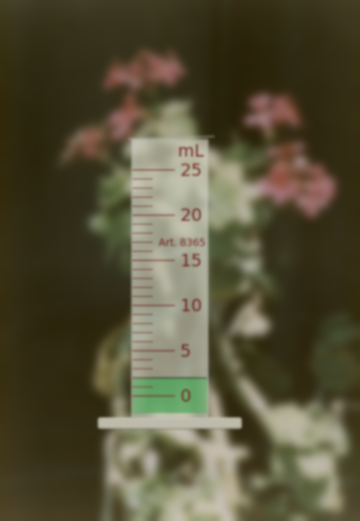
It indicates 2 mL
